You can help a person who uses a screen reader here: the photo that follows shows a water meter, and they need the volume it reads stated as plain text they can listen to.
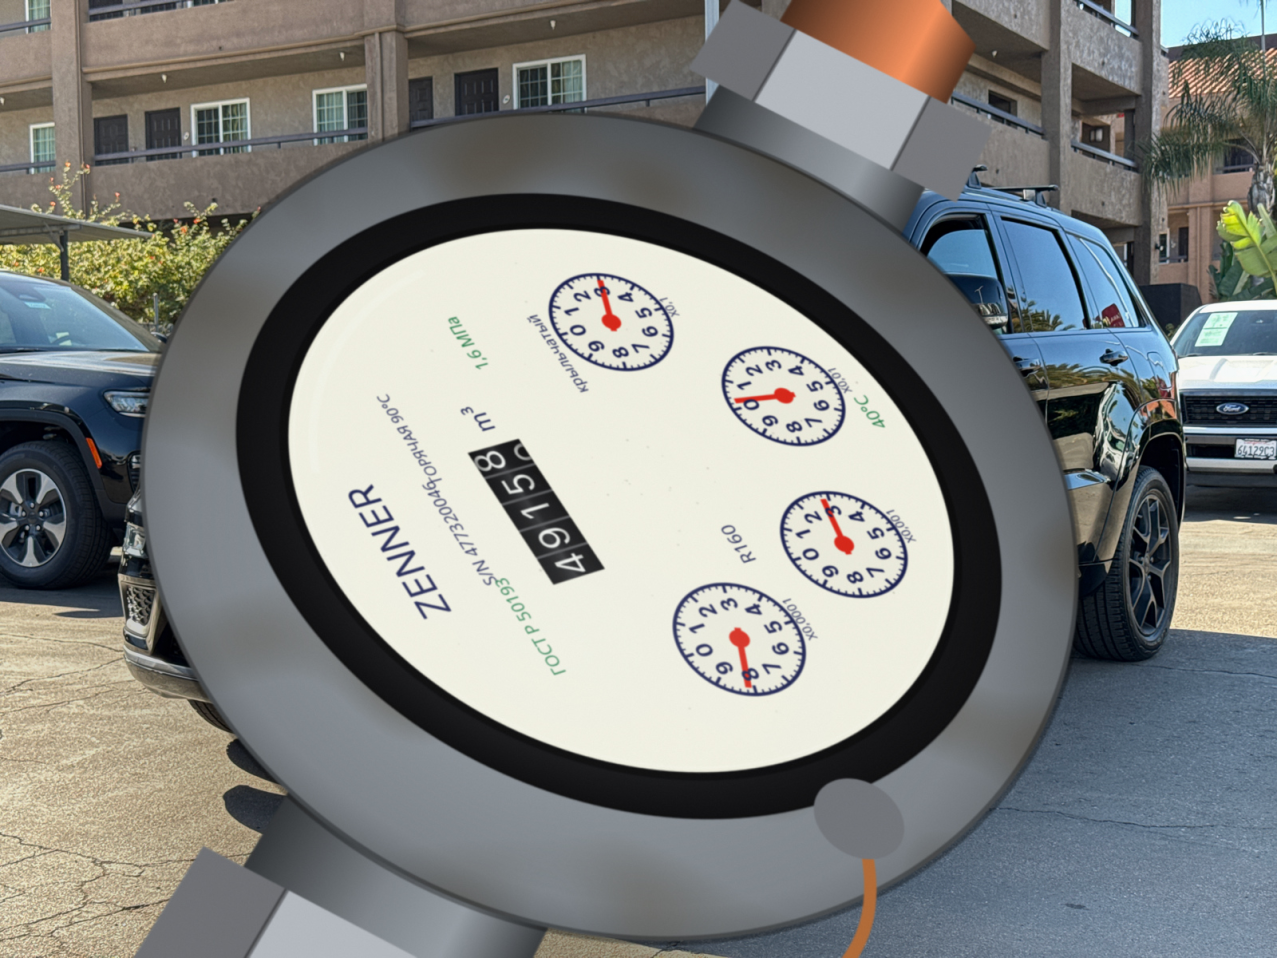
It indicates 49158.3028 m³
